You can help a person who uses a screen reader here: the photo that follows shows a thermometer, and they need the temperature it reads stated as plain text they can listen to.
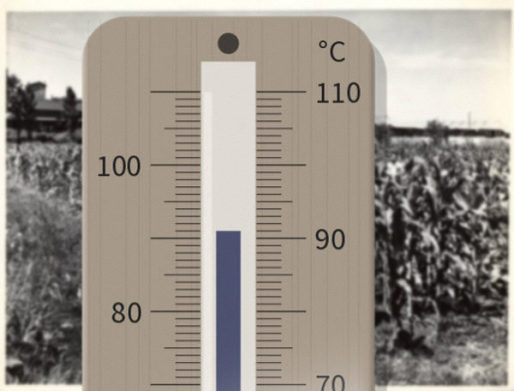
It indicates 91 °C
